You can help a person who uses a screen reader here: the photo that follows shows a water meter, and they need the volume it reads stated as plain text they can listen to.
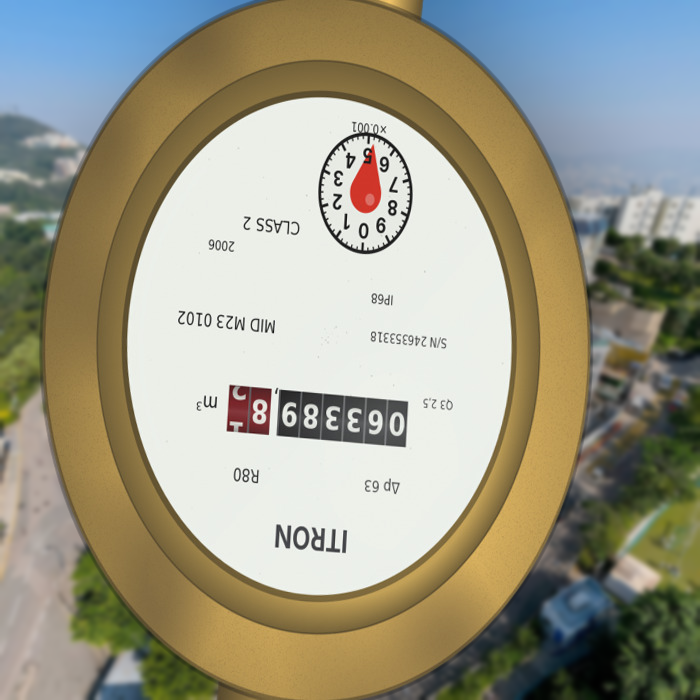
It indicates 63389.815 m³
